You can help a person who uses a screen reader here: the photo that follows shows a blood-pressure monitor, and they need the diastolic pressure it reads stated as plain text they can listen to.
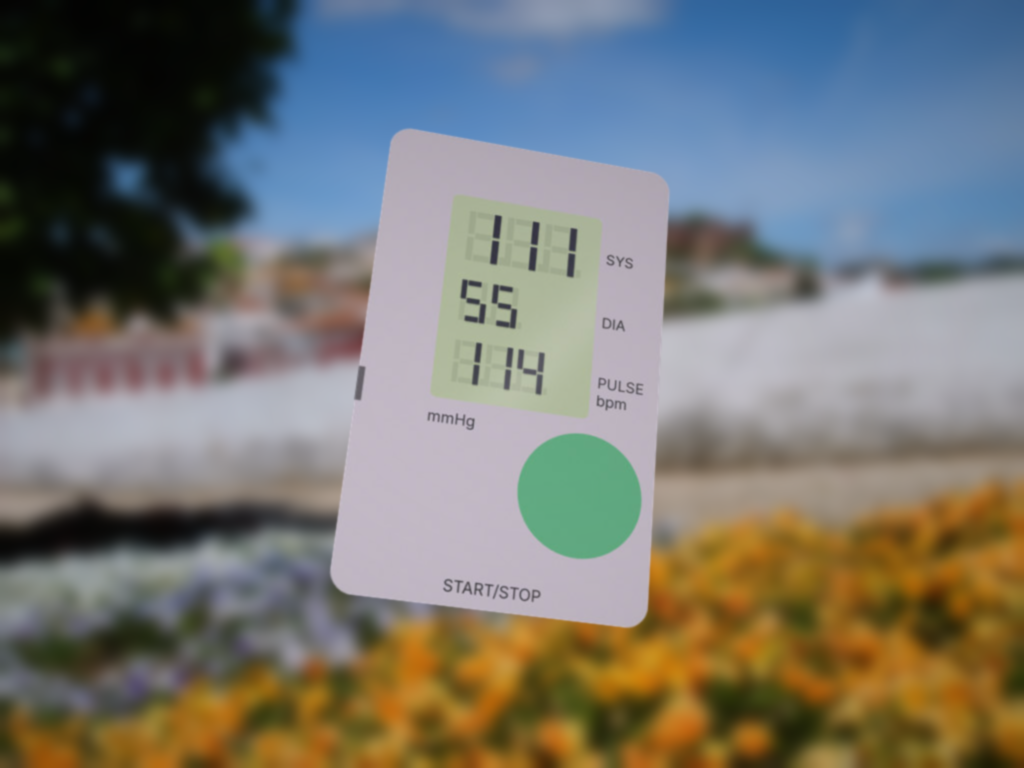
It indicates 55 mmHg
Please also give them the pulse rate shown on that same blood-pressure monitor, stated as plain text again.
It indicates 114 bpm
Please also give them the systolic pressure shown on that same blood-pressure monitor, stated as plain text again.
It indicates 111 mmHg
